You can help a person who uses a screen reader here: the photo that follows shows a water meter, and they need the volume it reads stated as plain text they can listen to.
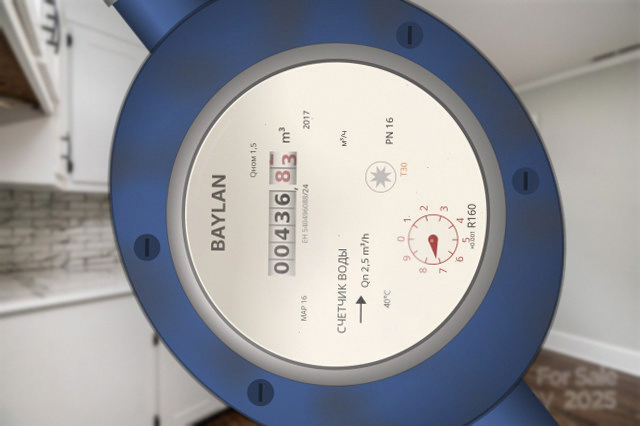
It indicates 436.827 m³
